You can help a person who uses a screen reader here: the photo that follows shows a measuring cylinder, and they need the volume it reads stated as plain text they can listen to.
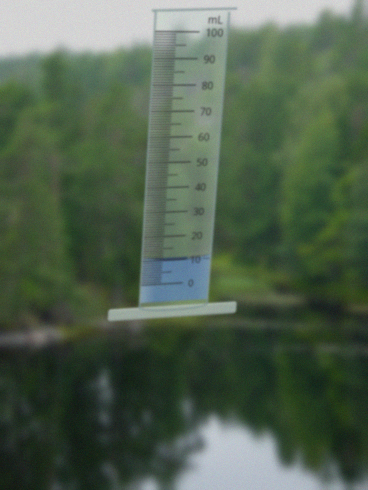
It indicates 10 mL
